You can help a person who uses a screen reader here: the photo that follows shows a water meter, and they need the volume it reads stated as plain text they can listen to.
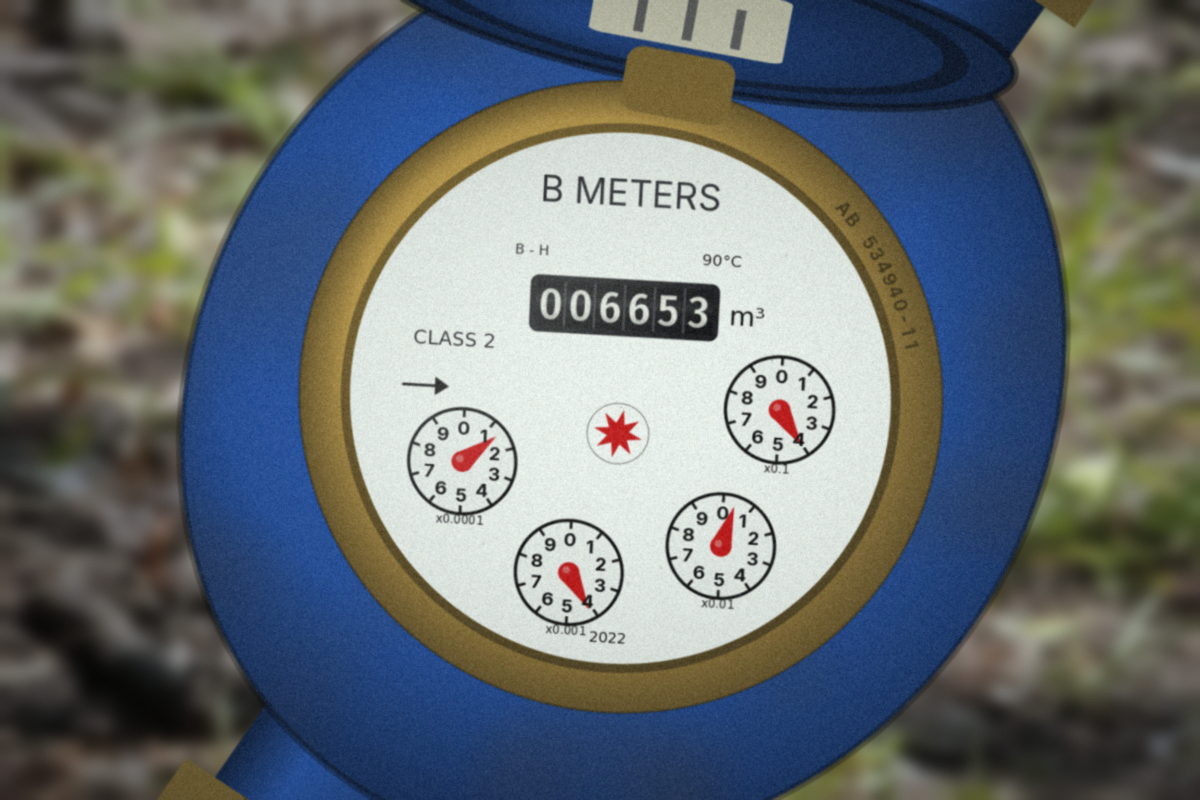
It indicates 6653.4041 m³
